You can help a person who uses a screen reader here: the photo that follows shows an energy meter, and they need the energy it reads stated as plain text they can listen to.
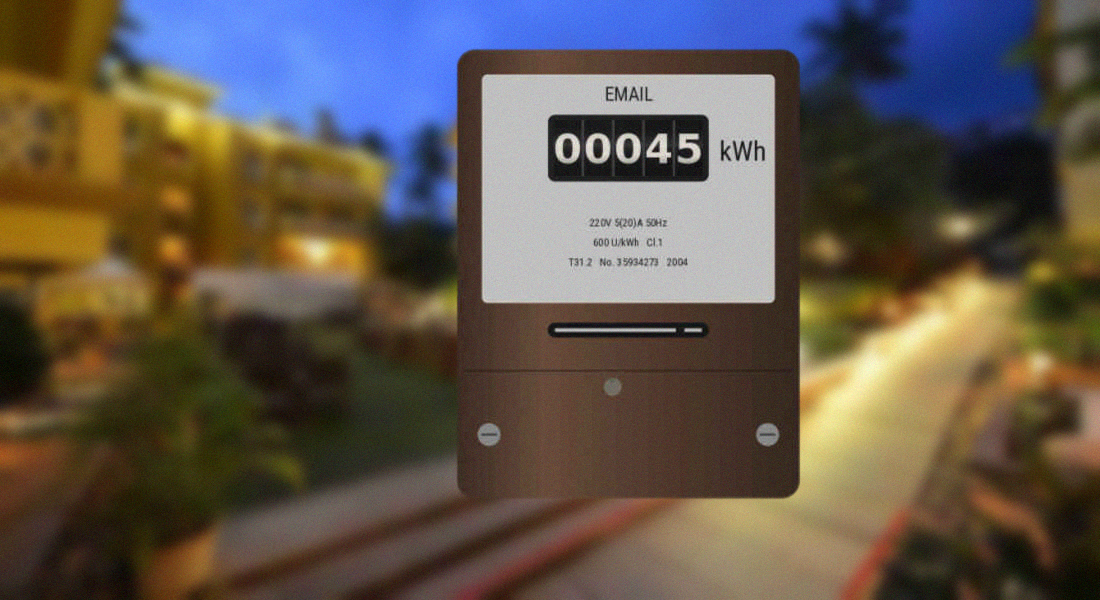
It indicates 45 kWh
